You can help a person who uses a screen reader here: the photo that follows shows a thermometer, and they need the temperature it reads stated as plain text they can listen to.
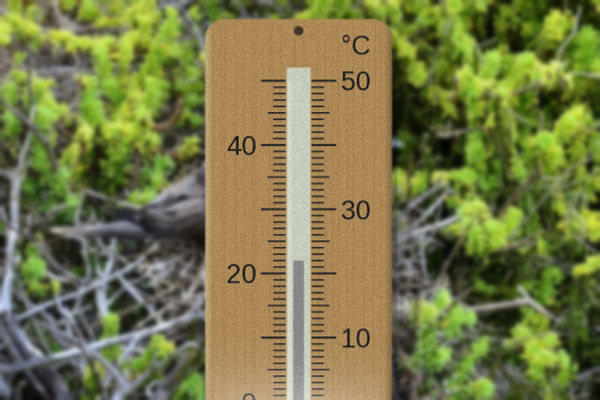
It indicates 22 °C
